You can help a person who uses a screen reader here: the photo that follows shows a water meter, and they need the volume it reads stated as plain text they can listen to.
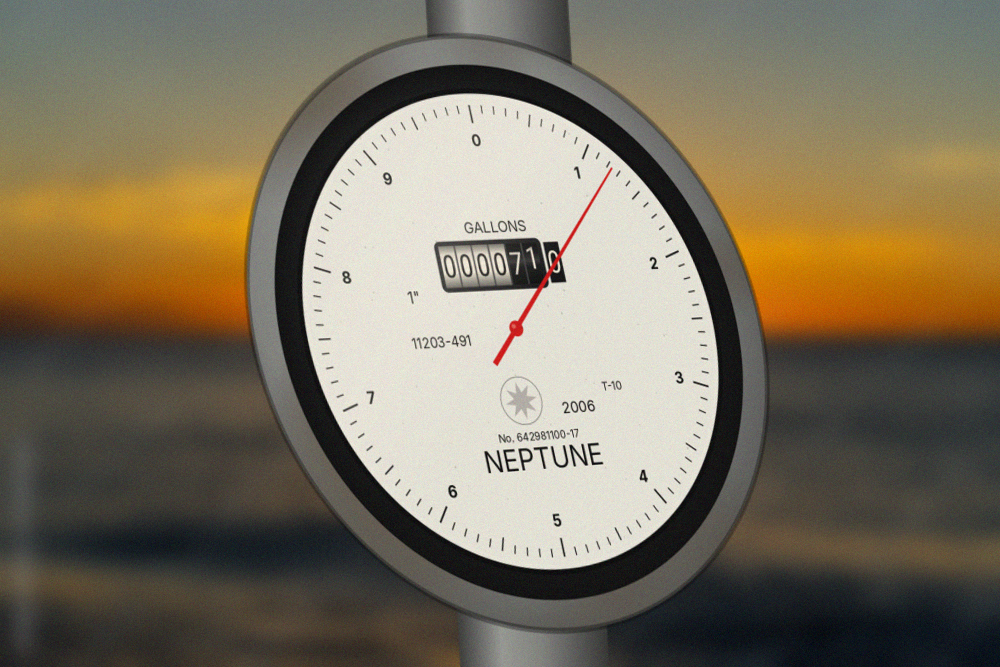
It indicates 711.2 gal
